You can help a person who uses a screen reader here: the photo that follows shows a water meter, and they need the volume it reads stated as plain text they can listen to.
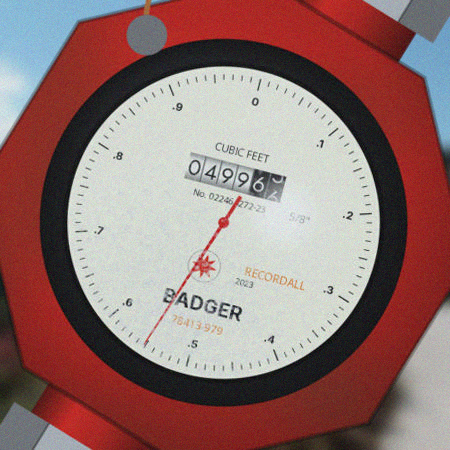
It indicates 49965.55 ft³
